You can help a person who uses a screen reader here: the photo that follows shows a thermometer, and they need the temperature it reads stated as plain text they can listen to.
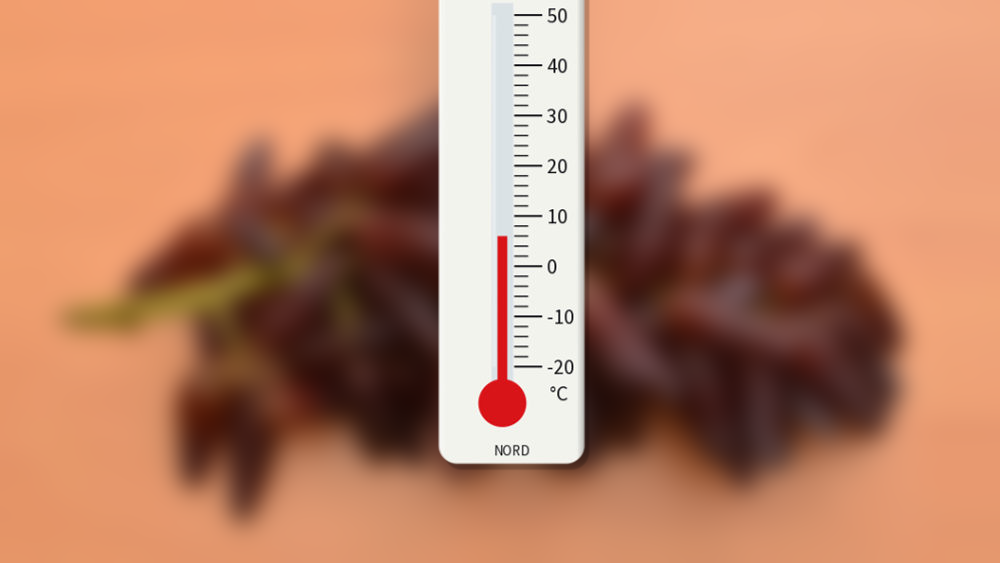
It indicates 6 °C
